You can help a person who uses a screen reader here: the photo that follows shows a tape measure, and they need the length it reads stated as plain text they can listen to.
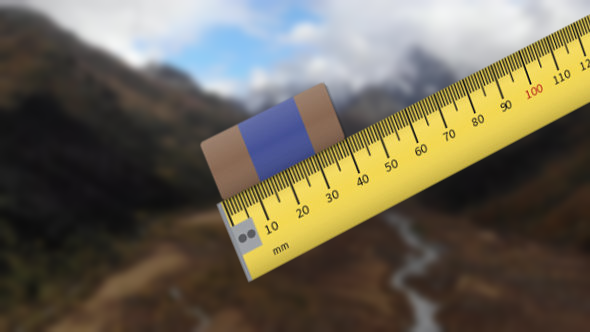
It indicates 40 mm
